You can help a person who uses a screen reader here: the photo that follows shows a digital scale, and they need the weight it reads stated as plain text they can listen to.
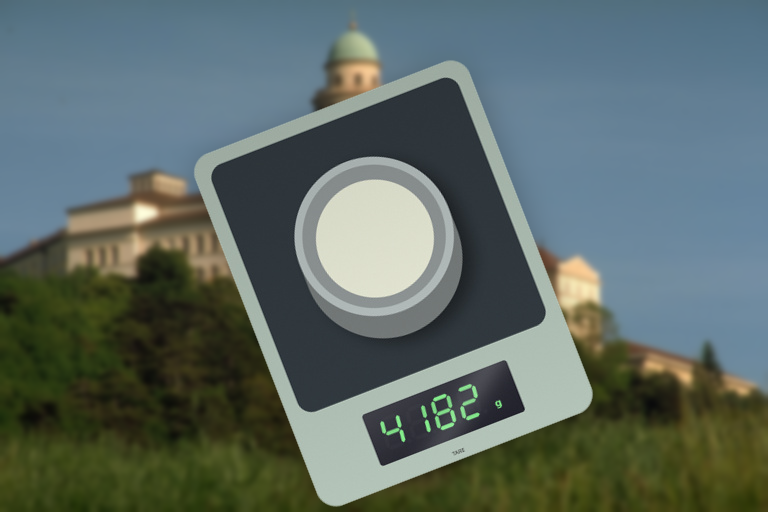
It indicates 4182 g
